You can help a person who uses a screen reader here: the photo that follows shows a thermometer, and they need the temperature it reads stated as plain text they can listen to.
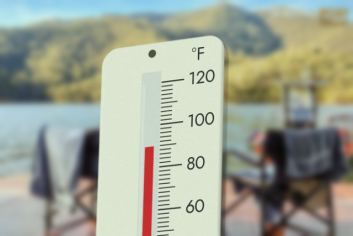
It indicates 90 °F
